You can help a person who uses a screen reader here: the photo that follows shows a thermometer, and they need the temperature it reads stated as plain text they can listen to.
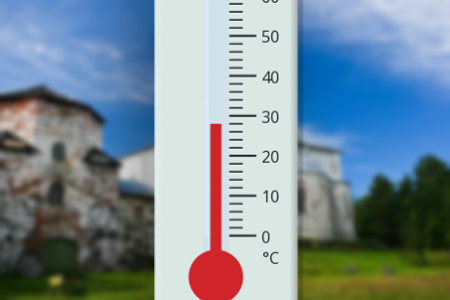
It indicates 28 °C
